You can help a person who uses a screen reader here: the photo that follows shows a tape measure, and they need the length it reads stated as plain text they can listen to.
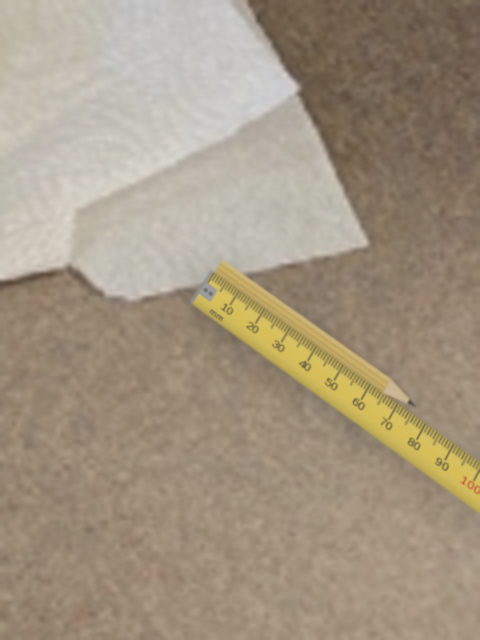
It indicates 75 mm
